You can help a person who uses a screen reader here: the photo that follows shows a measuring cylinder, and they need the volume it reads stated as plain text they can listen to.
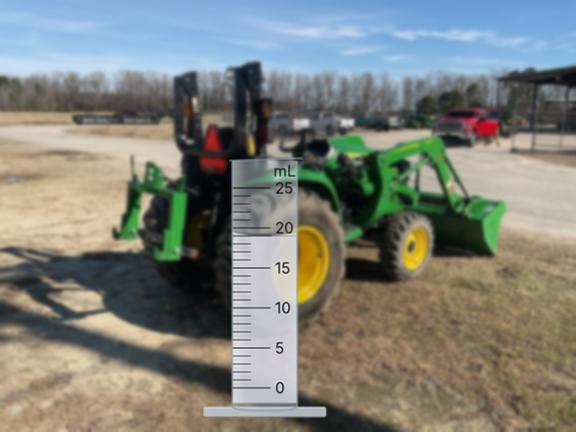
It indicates 19 mL
